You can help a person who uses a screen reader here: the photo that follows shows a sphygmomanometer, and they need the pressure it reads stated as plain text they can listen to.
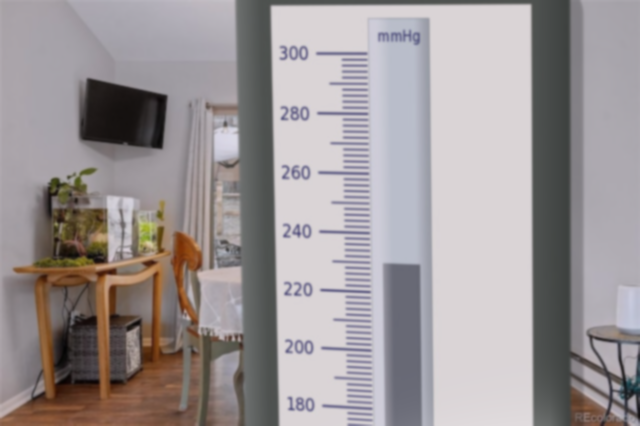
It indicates 230 mmHg
